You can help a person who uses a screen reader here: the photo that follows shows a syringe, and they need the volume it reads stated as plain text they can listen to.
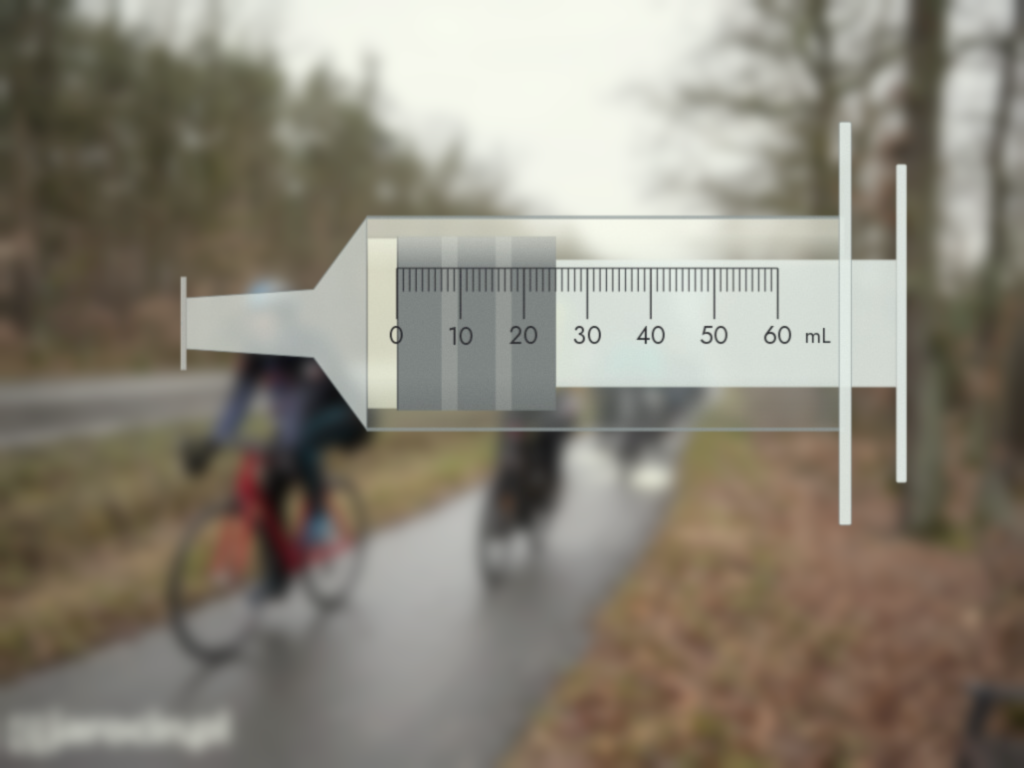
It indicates 0 mL
